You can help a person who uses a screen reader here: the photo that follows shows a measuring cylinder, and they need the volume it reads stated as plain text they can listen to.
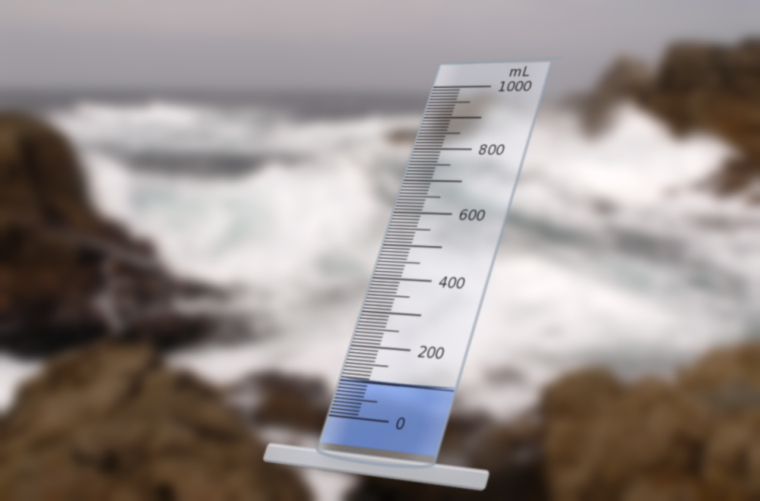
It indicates 100 mL
